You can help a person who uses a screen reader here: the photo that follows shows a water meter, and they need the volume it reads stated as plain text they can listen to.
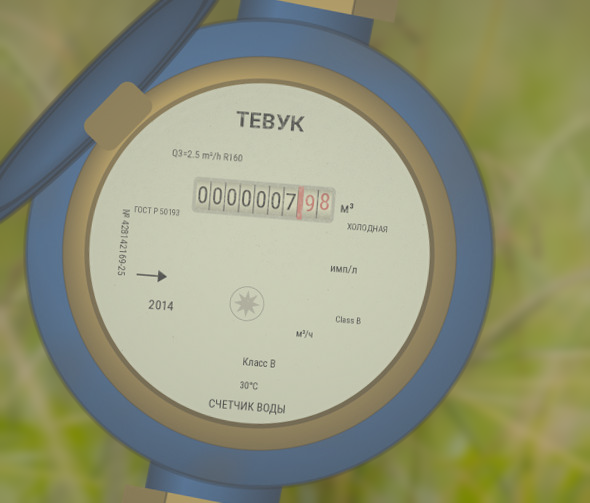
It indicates 7.98 m³
